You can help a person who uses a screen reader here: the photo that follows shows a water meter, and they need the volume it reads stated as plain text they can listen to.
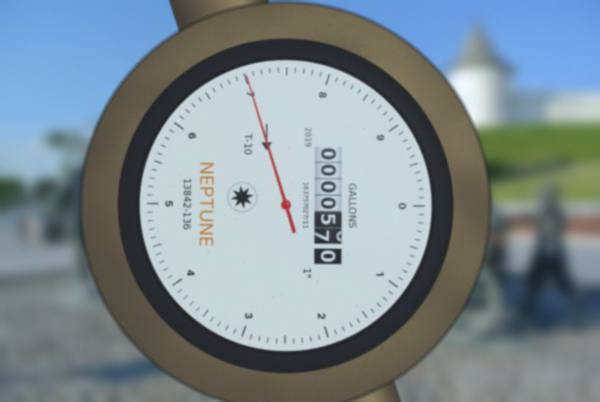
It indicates 567.0 gal
